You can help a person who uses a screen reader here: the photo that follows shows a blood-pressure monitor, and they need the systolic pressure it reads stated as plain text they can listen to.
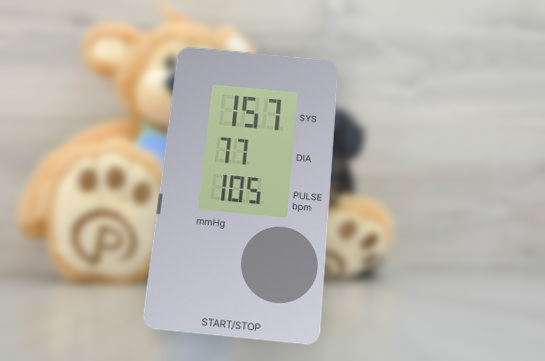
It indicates 157 mmHg
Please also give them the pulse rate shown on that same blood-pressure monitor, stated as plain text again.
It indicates 105 bpm
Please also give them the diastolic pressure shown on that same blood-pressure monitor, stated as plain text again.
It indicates 77 mmHg
